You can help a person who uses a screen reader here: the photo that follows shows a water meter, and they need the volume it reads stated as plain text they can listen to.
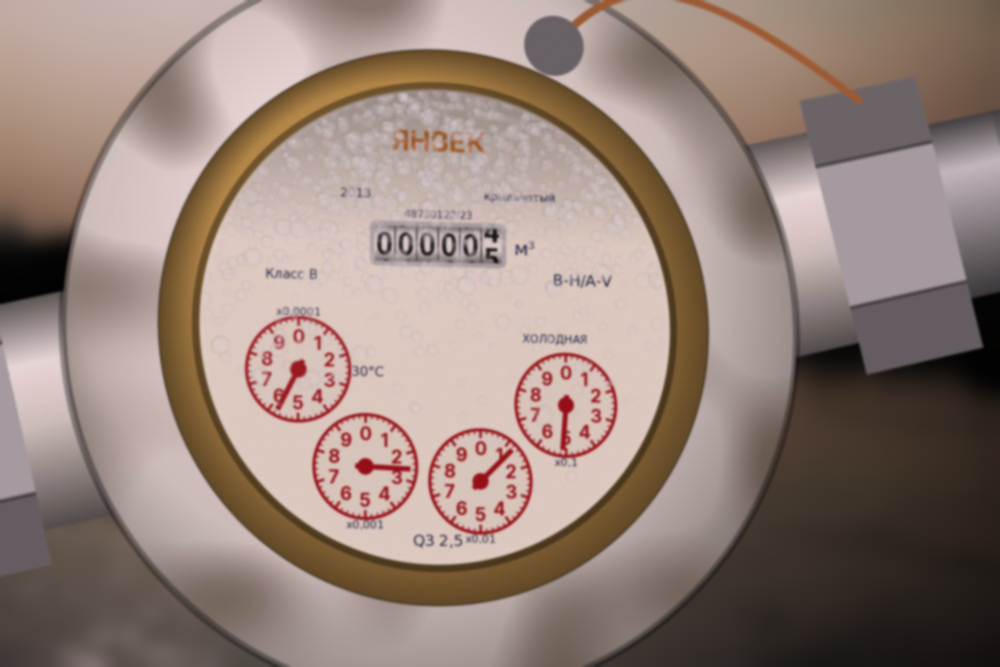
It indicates 4.5125 m³
